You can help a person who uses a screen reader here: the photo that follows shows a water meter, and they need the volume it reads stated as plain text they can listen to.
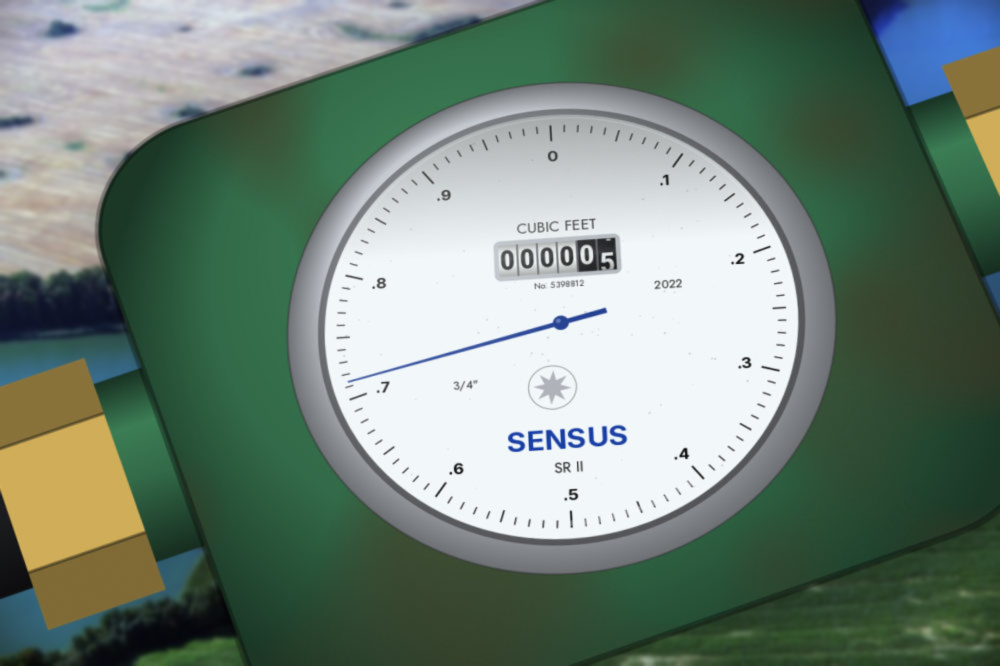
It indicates 4.71 ft³
